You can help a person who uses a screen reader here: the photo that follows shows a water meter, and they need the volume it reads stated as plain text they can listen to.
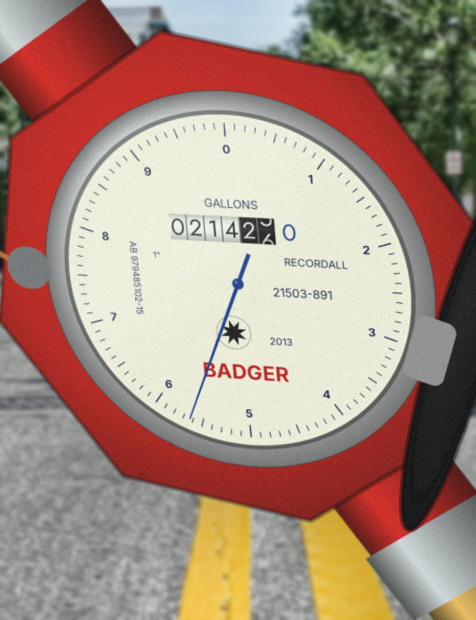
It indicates 214255.6 gal
